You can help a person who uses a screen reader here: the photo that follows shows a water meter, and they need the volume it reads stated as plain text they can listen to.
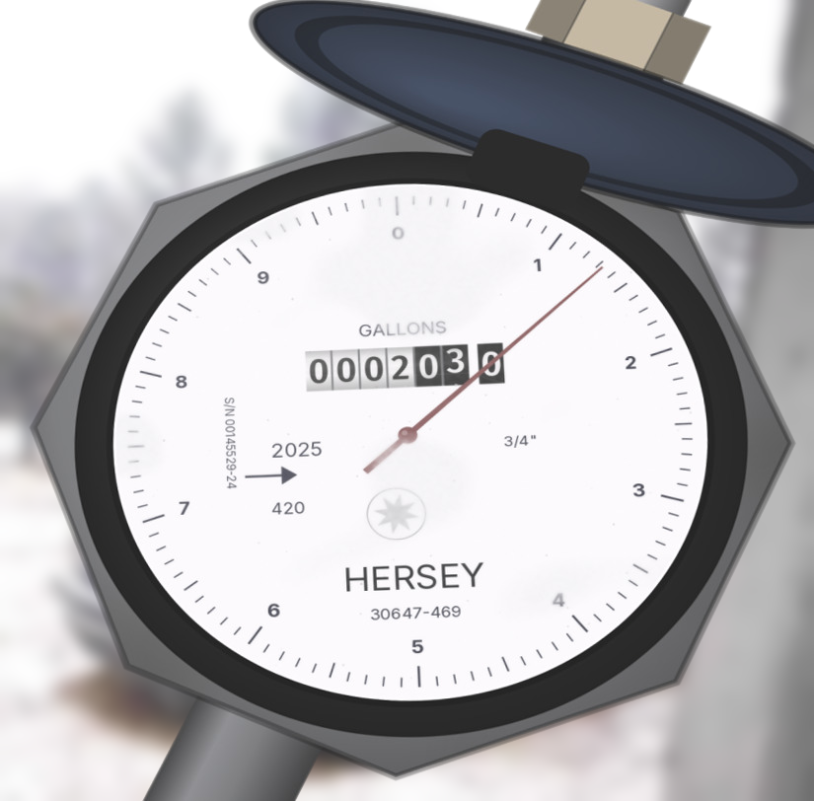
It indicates 2031.3 gal
